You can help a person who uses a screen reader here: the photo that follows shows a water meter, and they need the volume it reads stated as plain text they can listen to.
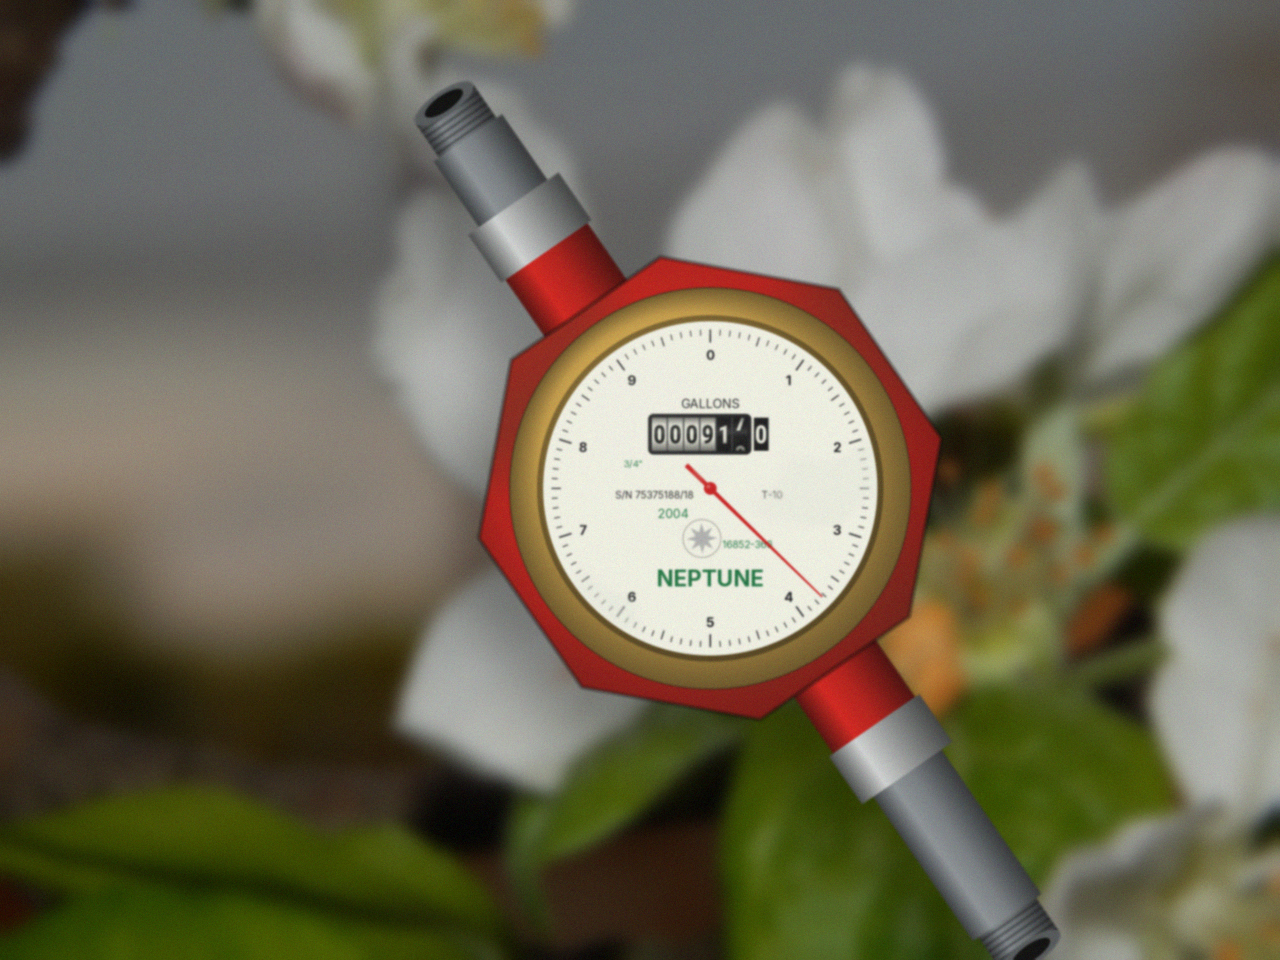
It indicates 9173.7 gal
